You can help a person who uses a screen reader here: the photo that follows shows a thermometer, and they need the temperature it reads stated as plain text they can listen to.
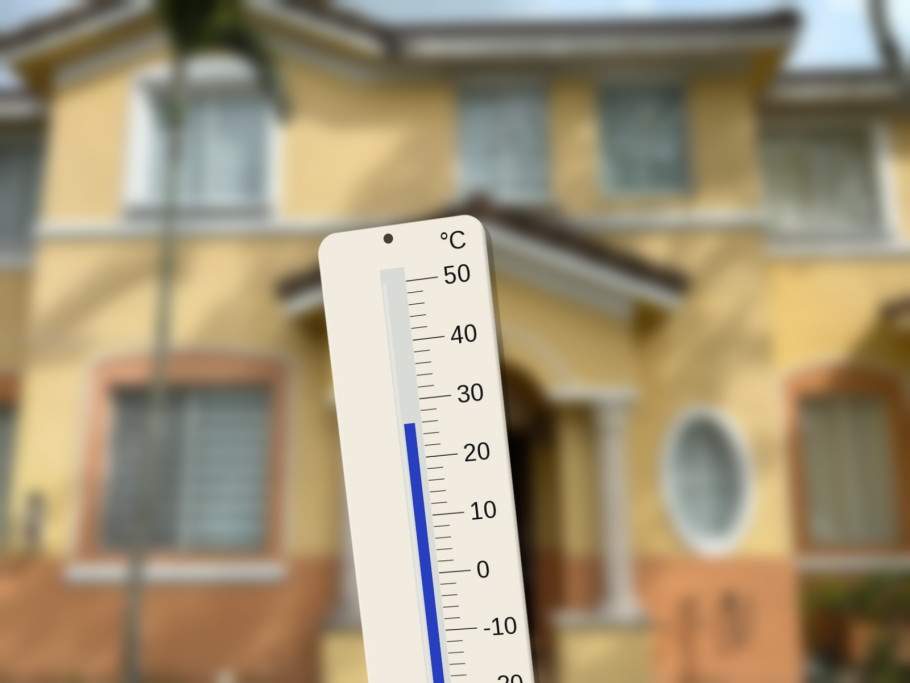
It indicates 26 °C
